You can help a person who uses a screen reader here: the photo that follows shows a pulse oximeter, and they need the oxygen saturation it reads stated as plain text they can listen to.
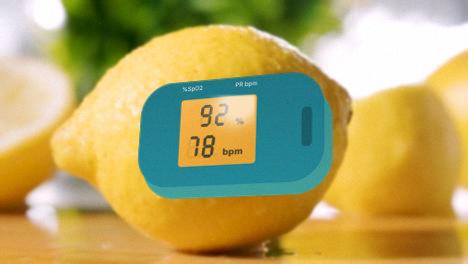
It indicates 92 %
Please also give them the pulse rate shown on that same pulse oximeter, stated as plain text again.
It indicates 78 bpm
